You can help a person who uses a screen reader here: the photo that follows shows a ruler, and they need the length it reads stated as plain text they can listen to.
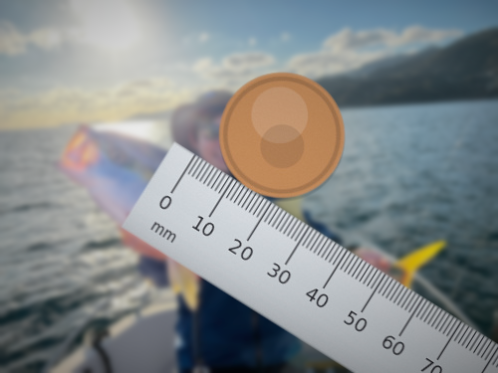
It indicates 28 mm
